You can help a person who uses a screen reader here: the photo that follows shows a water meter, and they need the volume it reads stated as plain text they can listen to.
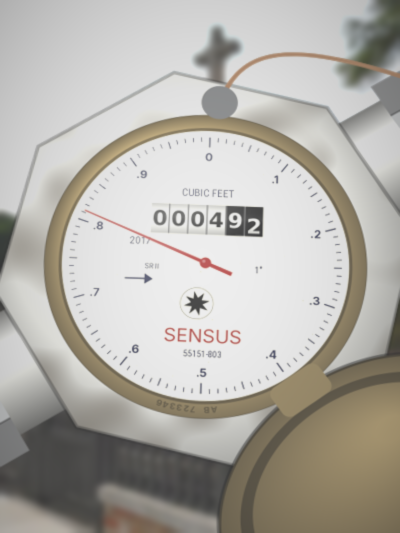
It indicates 491.81 ft³
